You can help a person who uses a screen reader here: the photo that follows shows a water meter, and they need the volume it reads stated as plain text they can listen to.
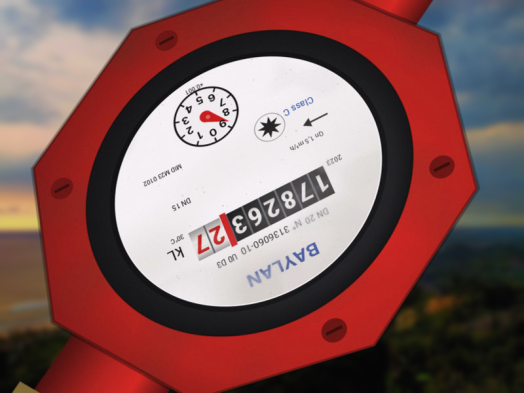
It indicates 178263.278 kL
